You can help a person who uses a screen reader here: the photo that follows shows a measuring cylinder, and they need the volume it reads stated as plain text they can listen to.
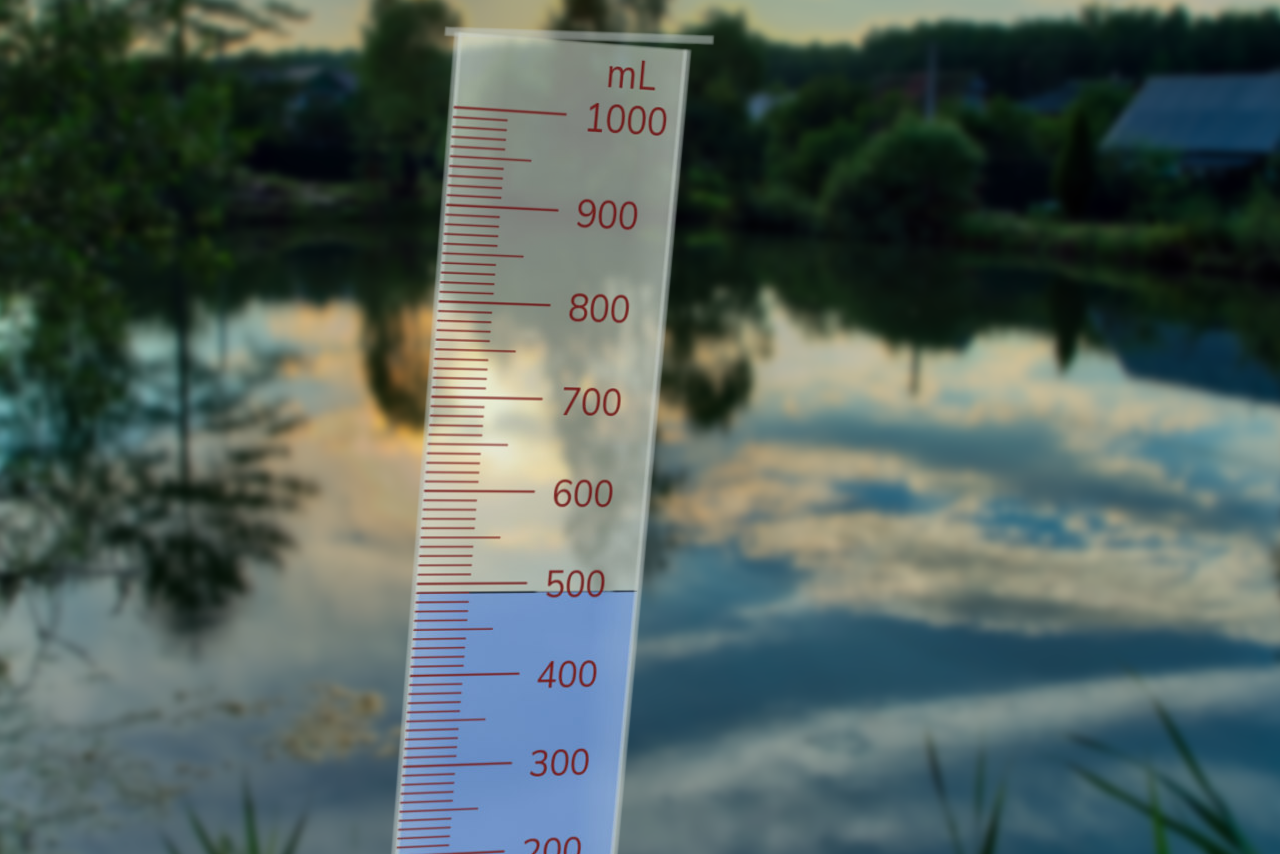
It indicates 490 mL
